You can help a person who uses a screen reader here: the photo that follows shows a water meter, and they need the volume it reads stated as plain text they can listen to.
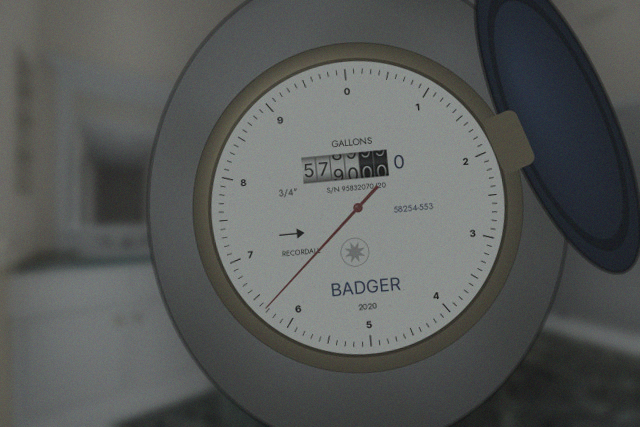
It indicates 5789996.3 gal
